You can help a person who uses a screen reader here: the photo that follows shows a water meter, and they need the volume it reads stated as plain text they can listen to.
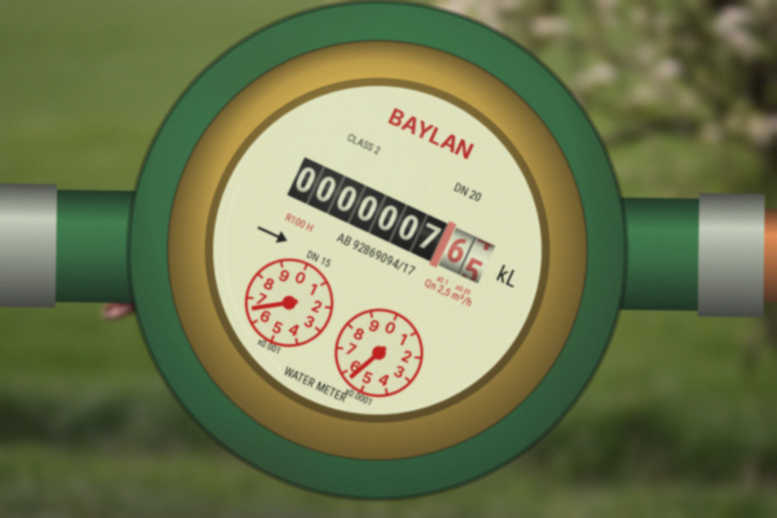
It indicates 7.6465 kL
